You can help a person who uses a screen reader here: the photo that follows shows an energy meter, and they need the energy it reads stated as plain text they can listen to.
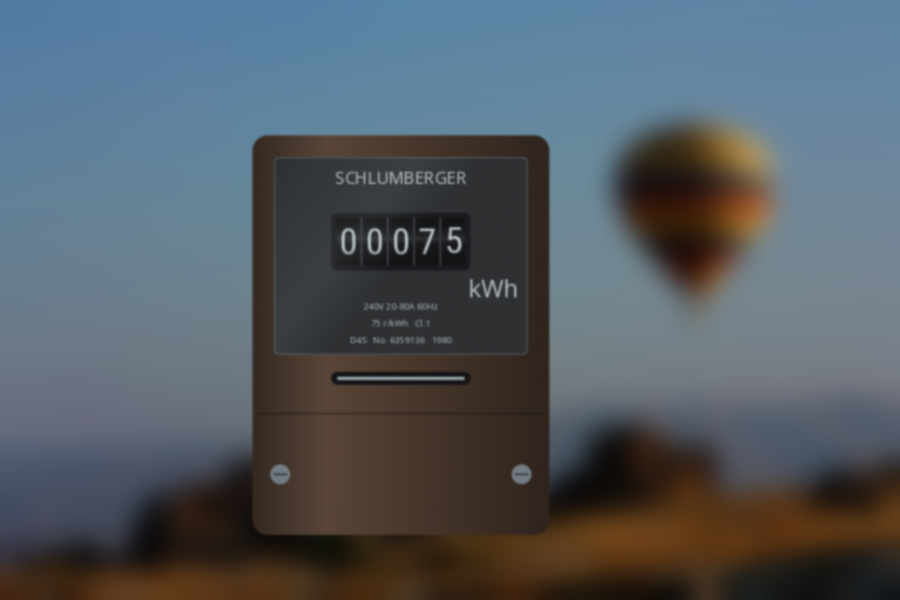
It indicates 75 kWh
